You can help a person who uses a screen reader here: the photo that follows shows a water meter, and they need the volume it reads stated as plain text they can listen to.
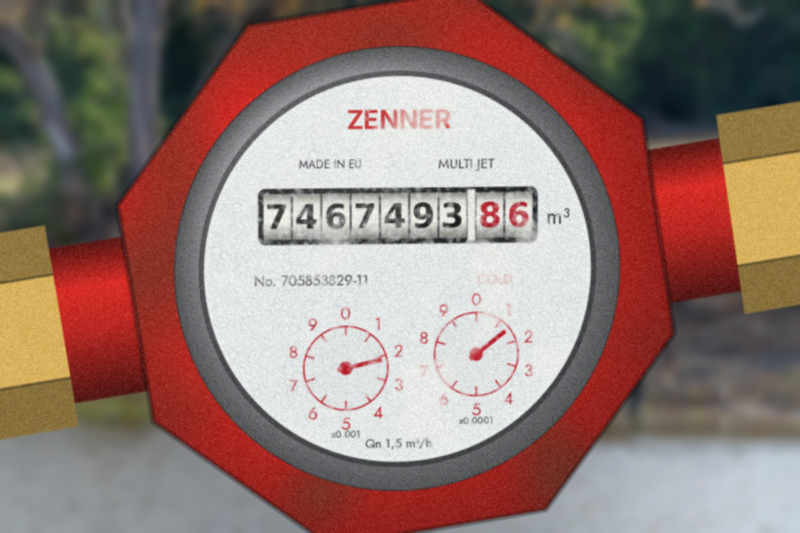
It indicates 7467493.8621 m³
